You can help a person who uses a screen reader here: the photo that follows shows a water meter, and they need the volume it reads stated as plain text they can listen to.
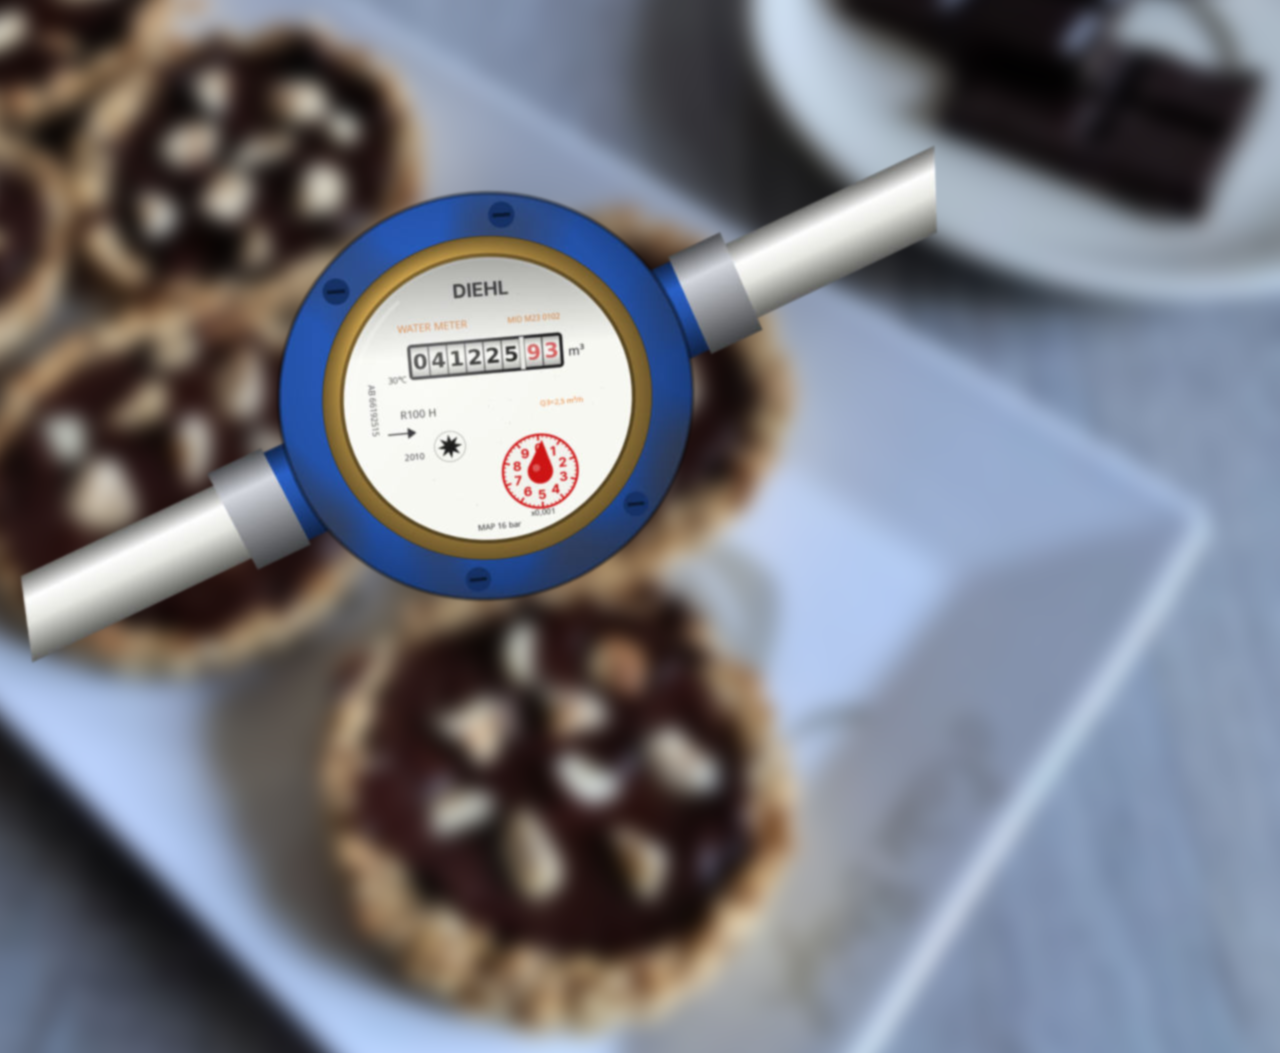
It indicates 41225.930 m³
